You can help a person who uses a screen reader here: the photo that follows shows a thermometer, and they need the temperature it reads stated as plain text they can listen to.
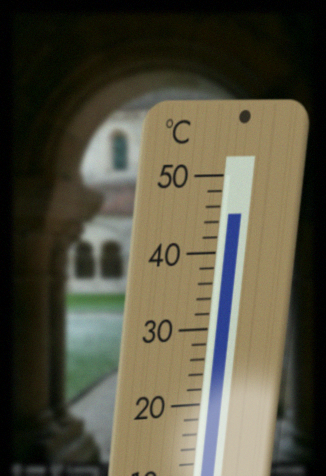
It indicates 45 °C
